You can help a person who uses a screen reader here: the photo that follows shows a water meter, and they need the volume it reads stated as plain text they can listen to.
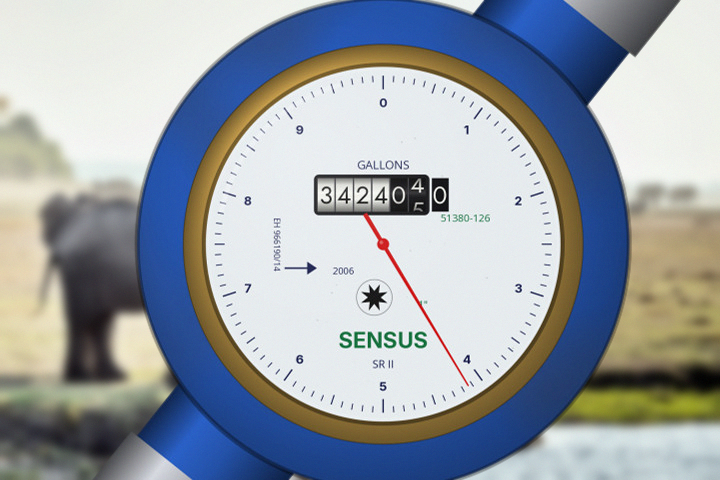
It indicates 3424044.1 gal
